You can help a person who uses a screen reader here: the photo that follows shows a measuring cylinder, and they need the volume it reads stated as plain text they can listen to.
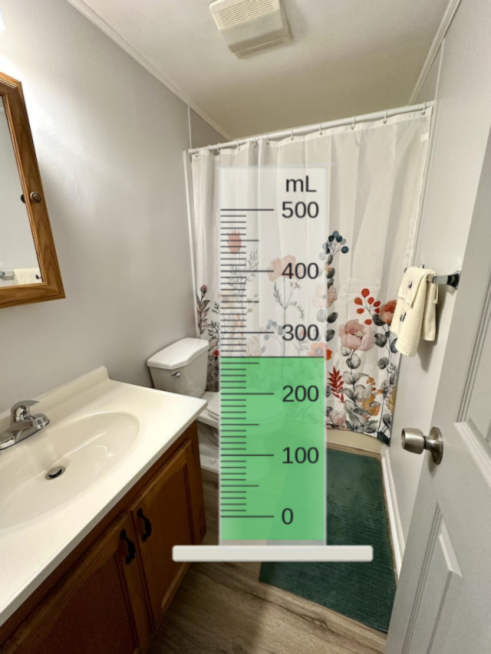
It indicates 260 mL
